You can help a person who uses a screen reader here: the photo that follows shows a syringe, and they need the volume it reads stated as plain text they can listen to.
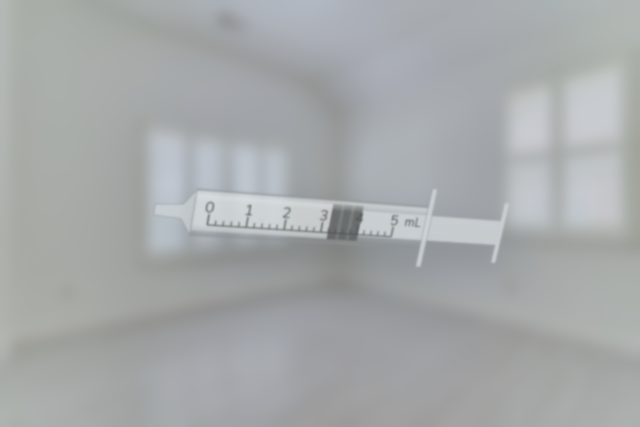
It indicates 3.2 mL
